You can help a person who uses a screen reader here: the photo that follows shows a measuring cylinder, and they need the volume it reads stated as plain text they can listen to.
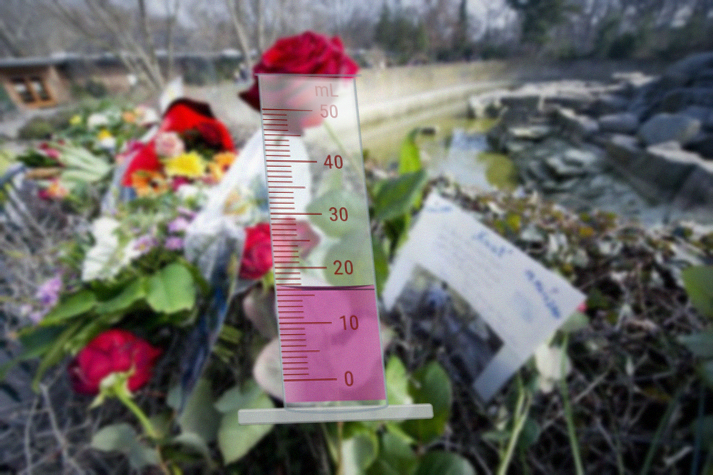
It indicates 16 mL
